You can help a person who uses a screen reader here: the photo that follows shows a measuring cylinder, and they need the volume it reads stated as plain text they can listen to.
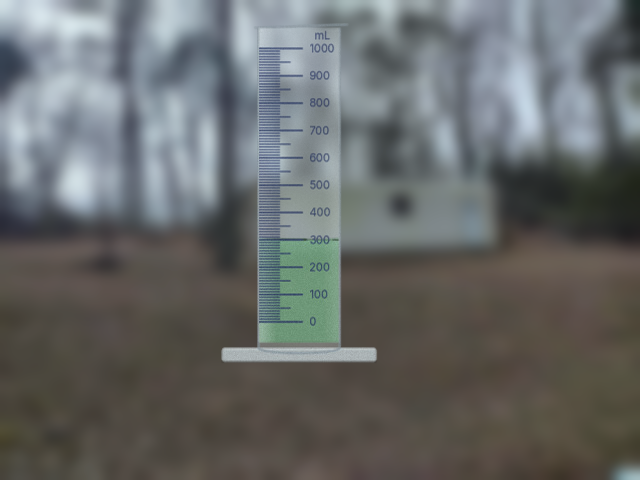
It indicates 300 mL
